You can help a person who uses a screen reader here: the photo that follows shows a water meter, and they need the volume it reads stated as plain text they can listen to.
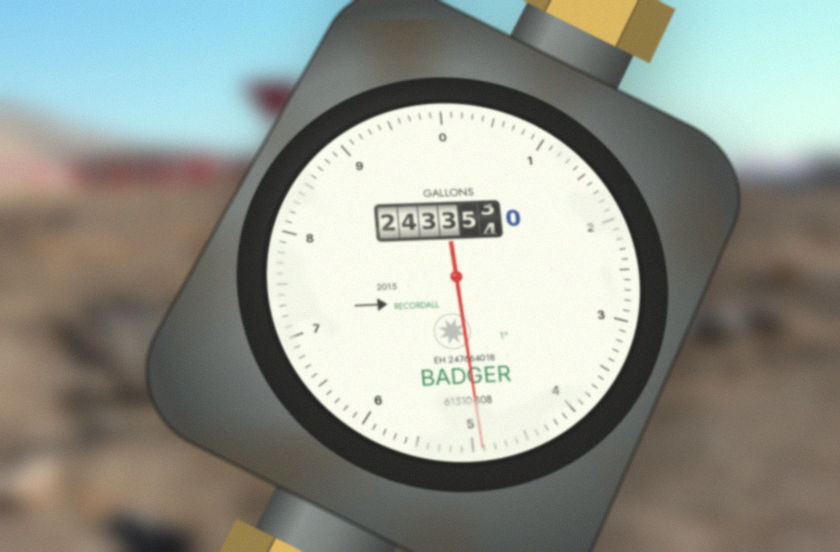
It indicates 2433534.9 gal
